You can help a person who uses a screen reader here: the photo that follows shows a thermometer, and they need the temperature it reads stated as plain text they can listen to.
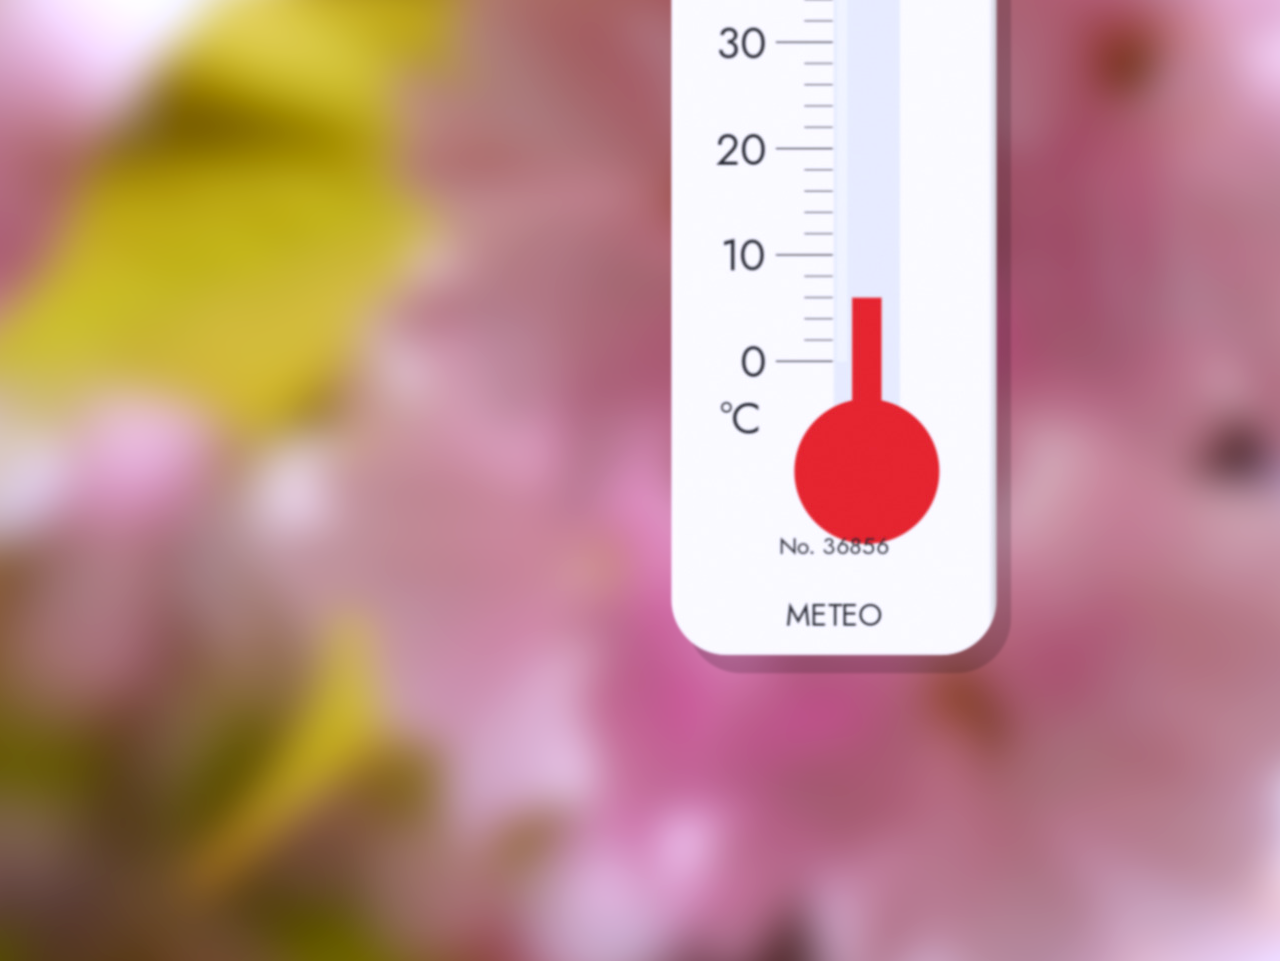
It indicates 6 °C
